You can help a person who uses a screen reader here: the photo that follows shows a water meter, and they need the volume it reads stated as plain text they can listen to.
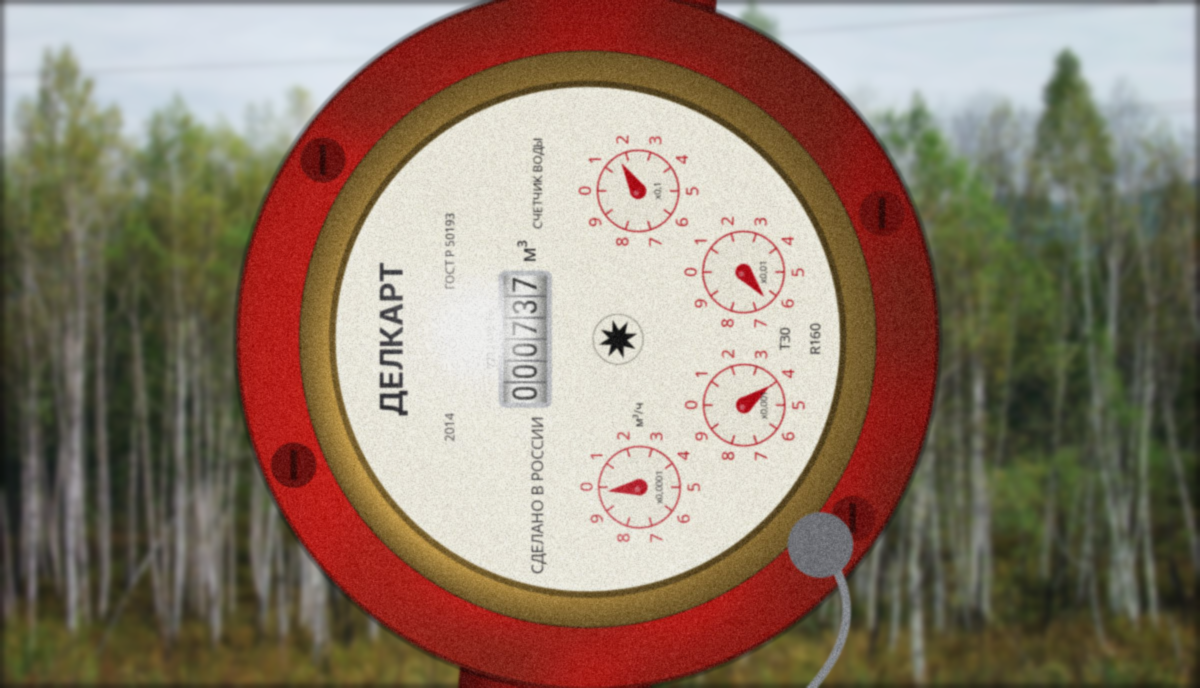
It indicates 737.1639 m³
